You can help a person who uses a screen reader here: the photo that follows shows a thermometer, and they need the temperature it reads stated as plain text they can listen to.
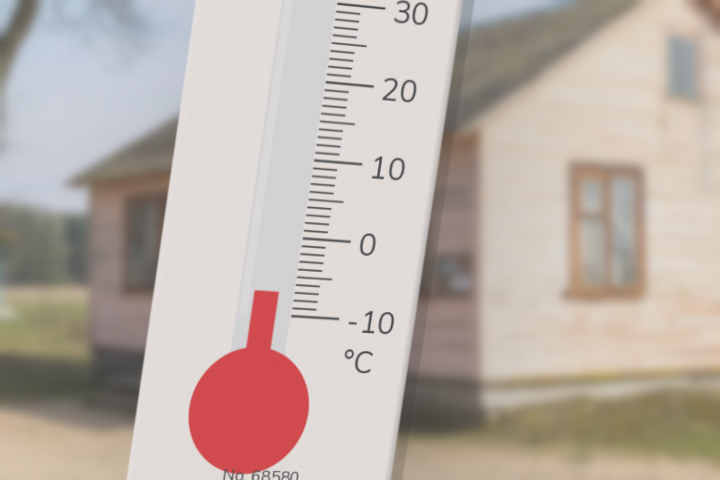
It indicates -7 °C
